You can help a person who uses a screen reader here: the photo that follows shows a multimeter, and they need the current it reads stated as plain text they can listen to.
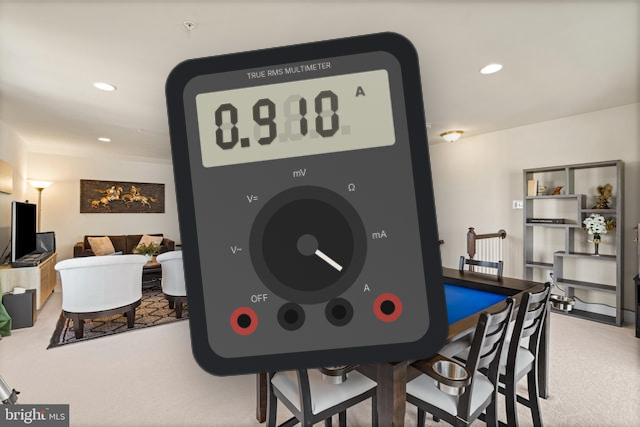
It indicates 0.910 A
